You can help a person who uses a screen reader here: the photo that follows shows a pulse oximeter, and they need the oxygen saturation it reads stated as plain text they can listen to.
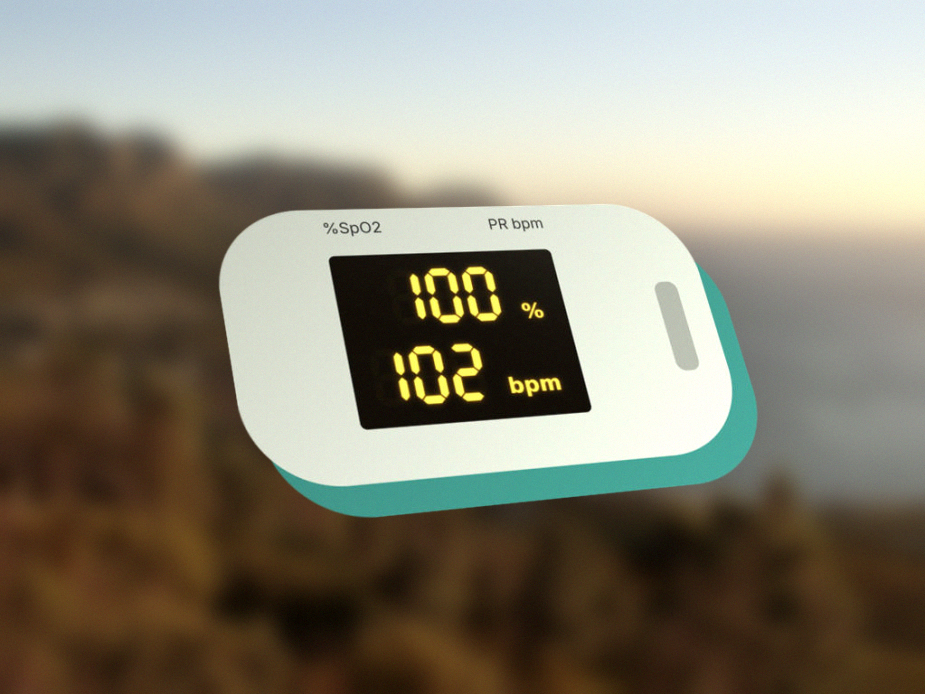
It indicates 100 %
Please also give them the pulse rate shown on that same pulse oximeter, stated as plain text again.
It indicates 102 bpm
